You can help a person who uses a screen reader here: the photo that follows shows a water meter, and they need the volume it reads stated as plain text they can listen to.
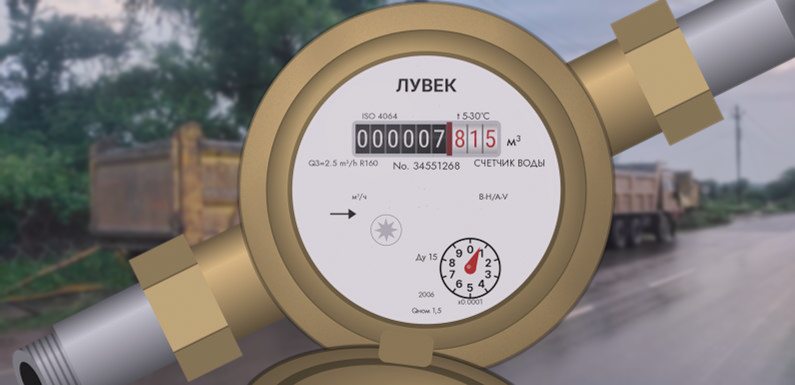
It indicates 7.8150 m³
